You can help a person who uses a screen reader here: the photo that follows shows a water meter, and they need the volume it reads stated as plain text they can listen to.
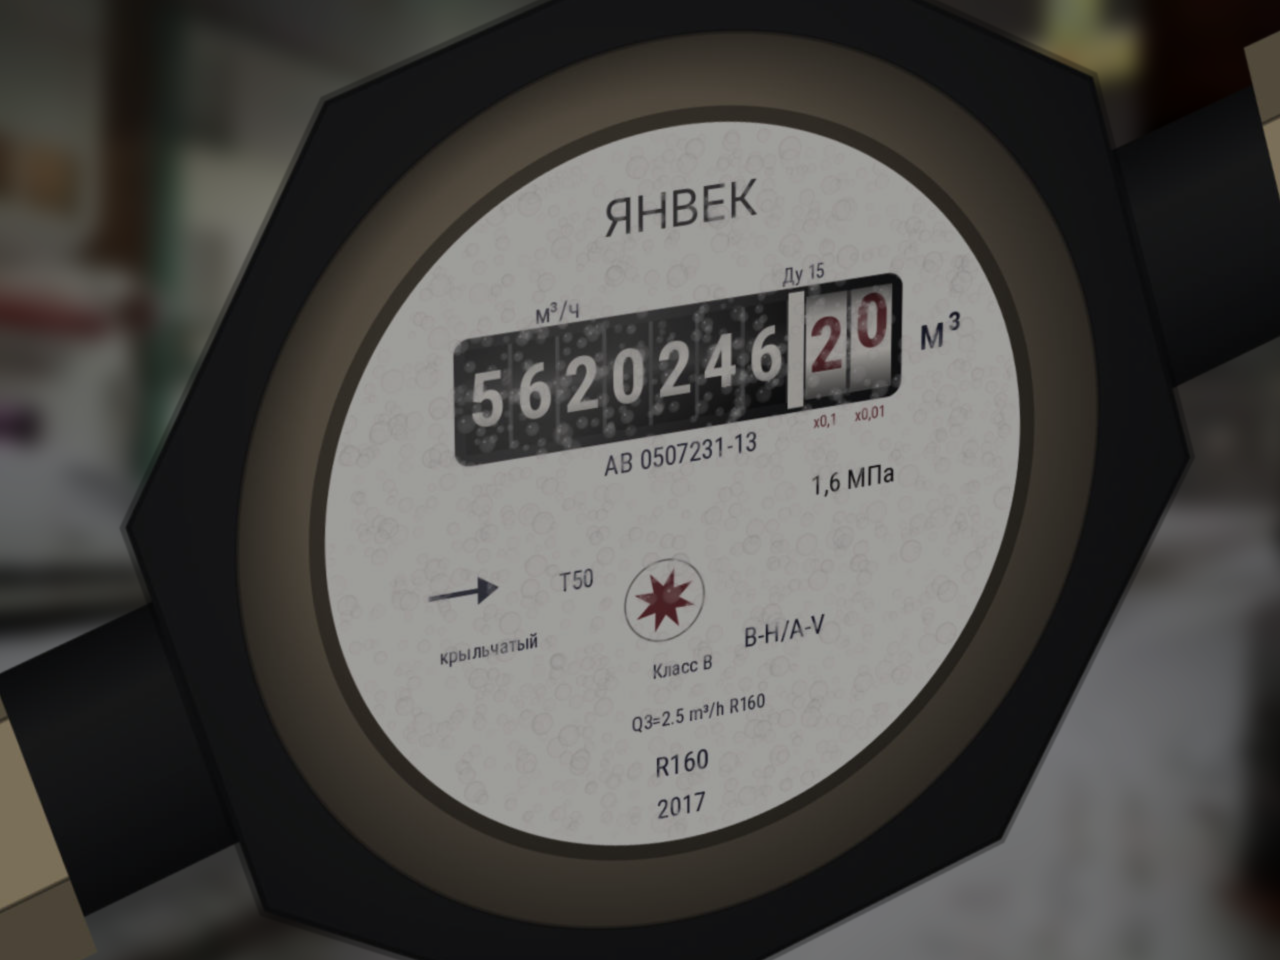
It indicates 5620246.20 m³
